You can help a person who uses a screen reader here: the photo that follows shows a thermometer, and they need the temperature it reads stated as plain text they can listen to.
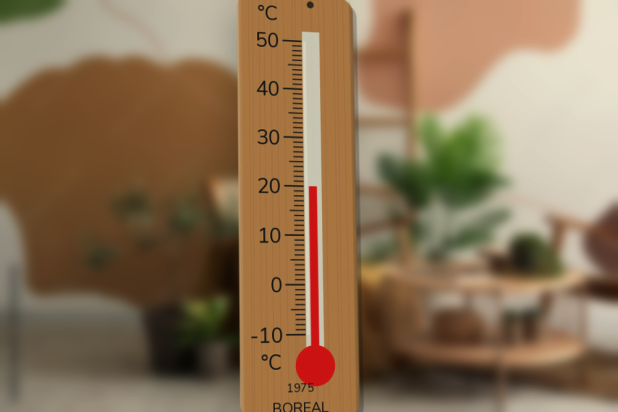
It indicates 20 °C
